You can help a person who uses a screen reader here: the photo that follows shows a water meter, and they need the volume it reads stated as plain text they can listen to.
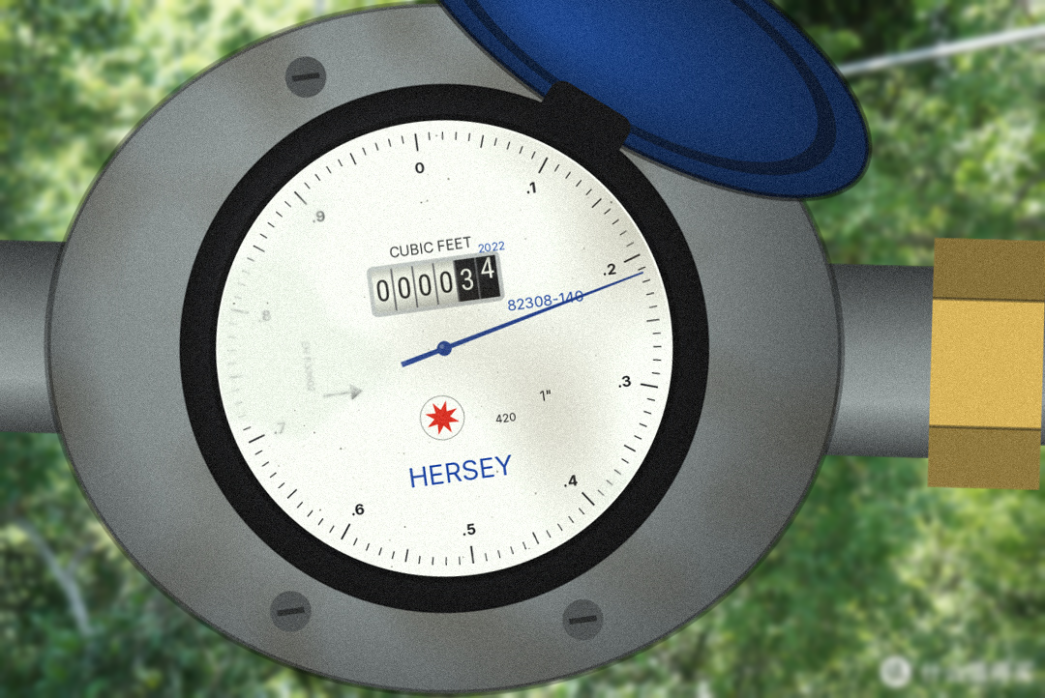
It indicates 34.21 ft³
